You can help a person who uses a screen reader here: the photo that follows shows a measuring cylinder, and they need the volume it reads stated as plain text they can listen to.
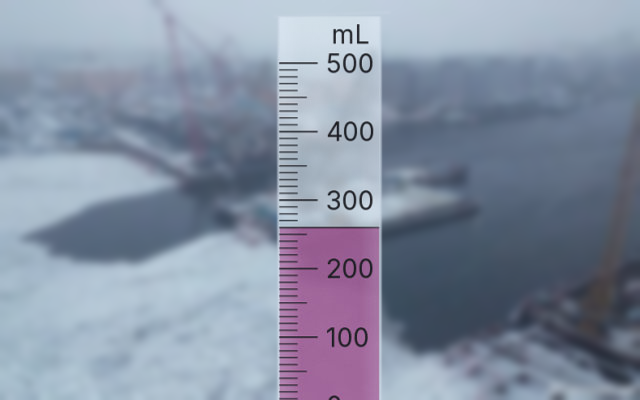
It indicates 260 mL
